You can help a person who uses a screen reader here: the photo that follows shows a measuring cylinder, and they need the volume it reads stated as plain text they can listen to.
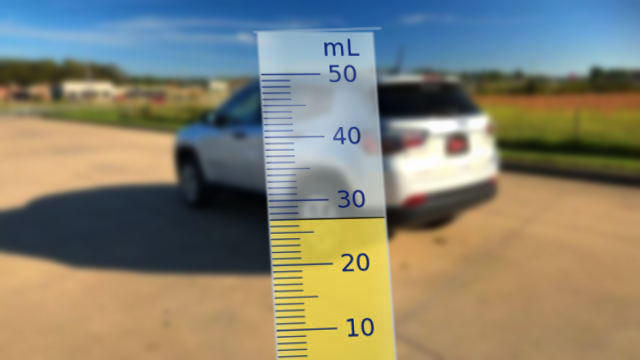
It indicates 27 mL
